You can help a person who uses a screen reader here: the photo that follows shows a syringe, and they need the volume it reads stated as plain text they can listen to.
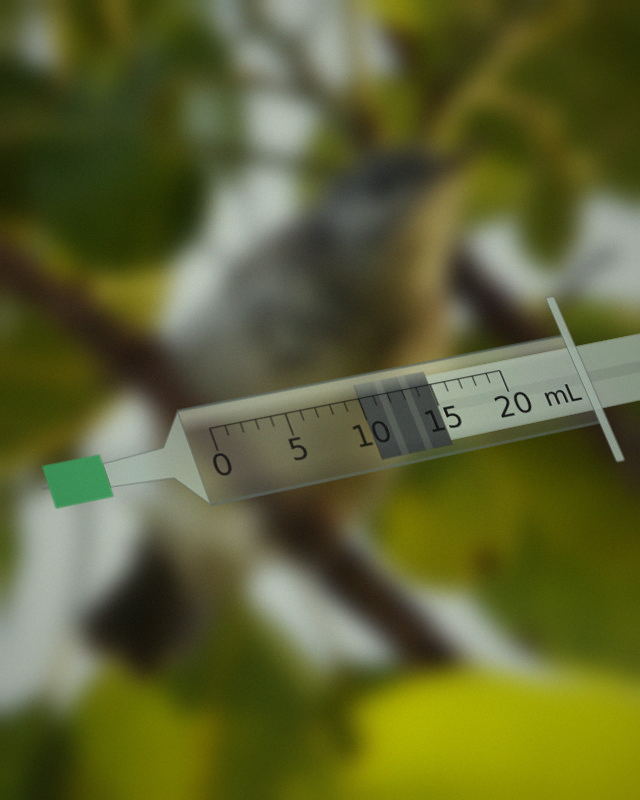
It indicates 10 mL
